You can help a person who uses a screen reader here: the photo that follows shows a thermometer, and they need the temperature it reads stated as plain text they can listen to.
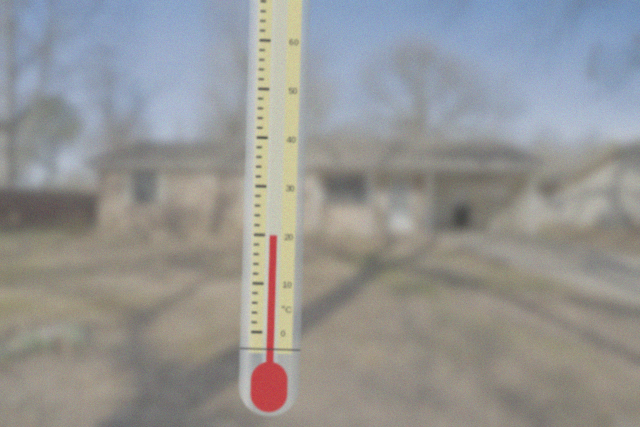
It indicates 20 °C
